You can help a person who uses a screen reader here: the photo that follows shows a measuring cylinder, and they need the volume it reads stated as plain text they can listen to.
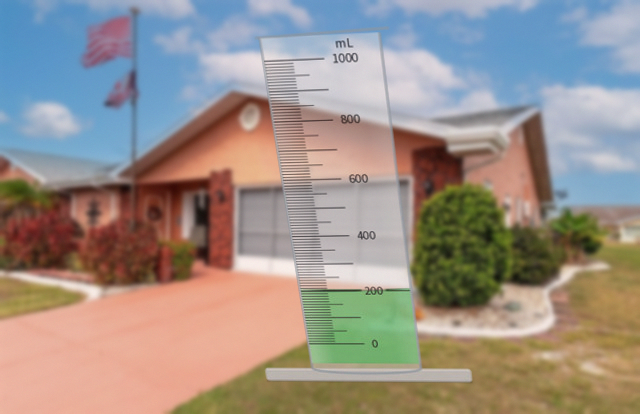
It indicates 200 mL
